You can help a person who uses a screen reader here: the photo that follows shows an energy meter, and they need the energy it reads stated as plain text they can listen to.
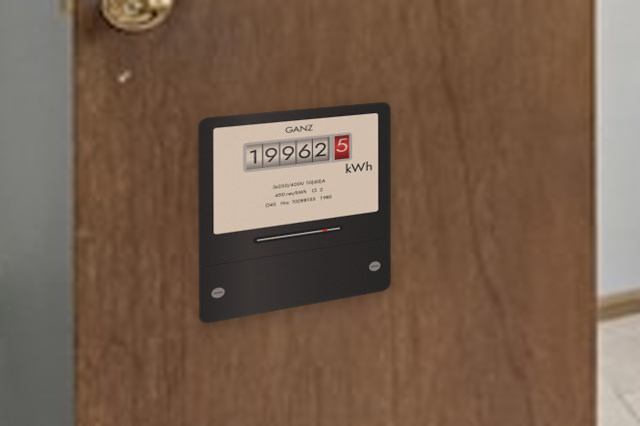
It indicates 19962.5 kWh
